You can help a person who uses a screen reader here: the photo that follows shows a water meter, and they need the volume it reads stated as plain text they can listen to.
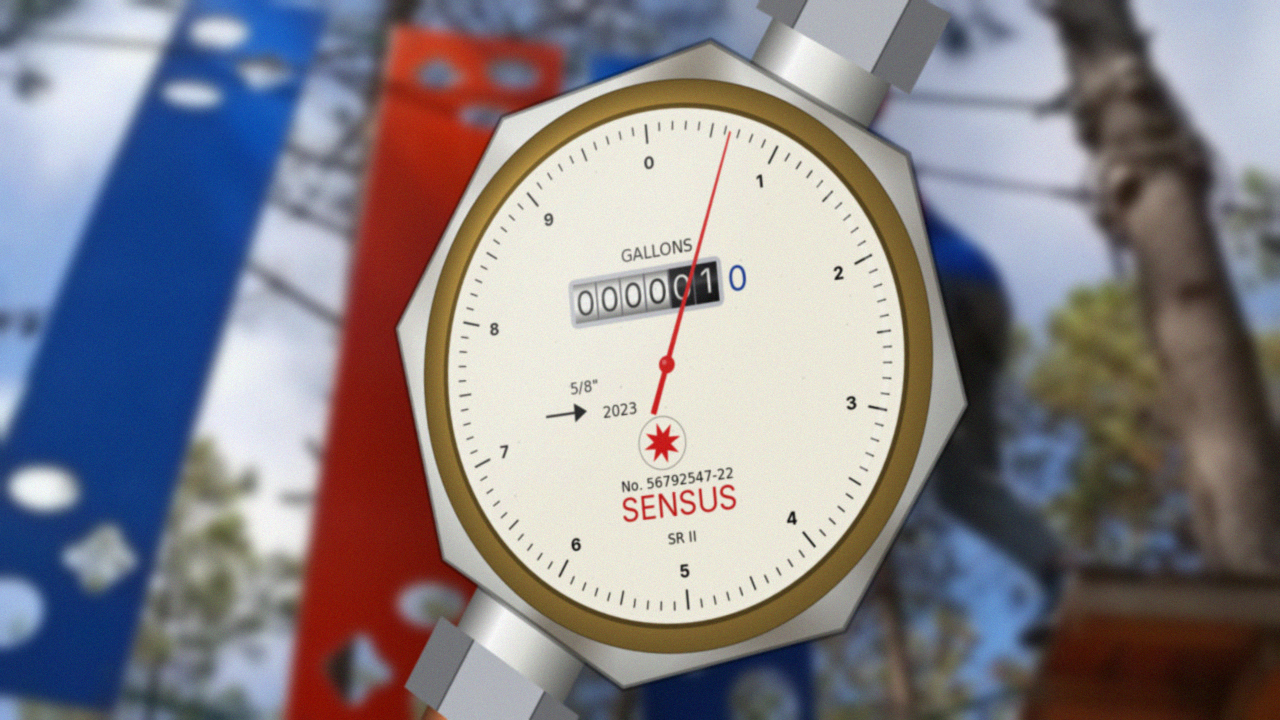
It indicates 10.6 gal
